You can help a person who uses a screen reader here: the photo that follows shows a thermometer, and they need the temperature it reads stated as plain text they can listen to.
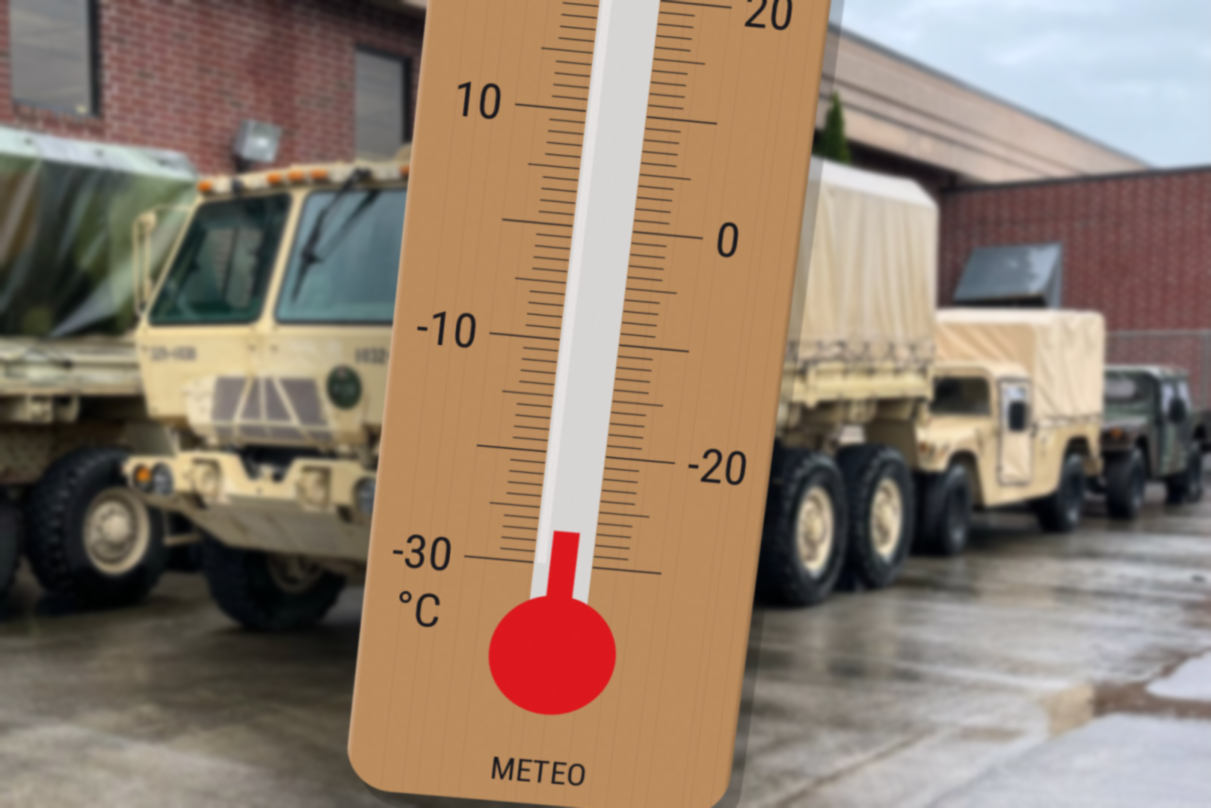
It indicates -27 °C
